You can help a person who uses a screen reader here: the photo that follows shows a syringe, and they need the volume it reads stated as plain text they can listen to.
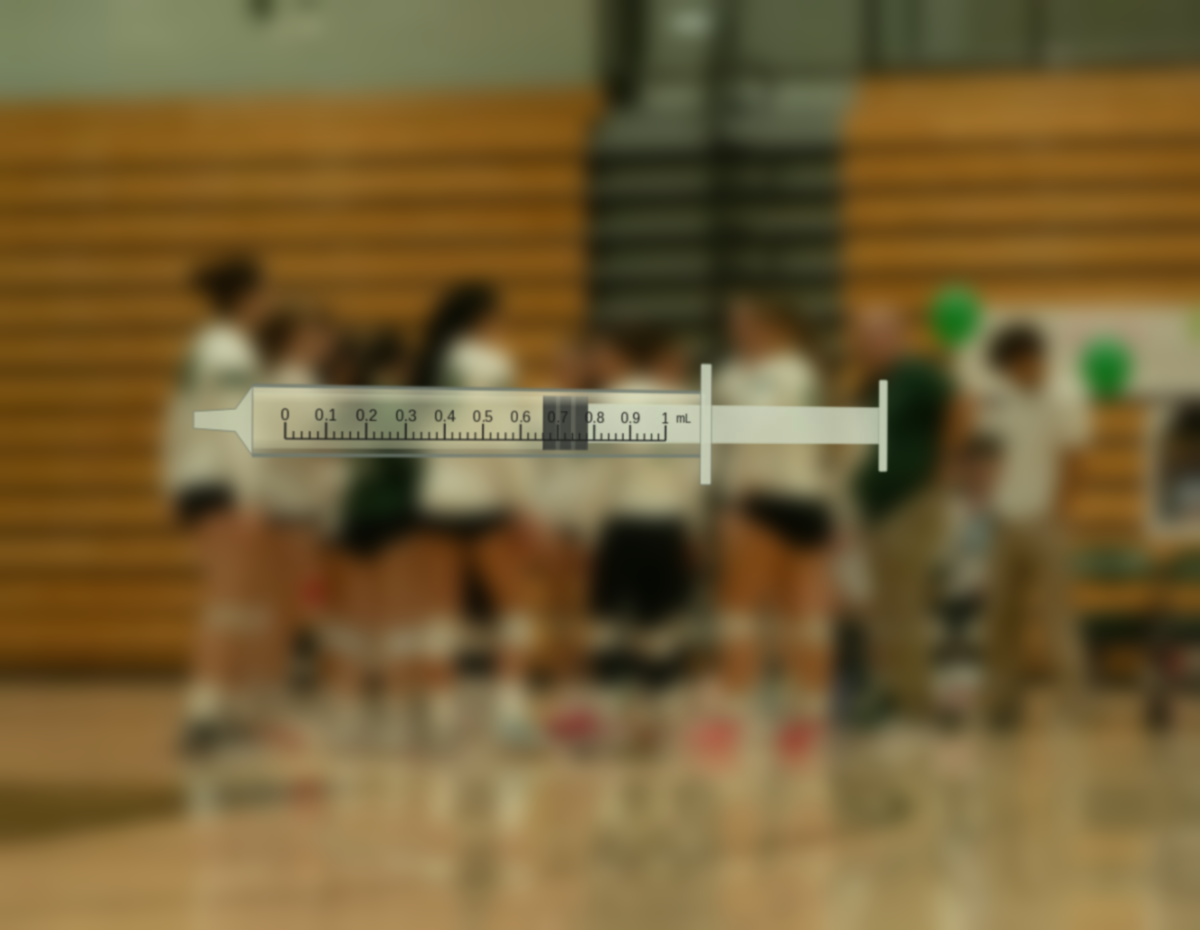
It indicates 0.66 mL
